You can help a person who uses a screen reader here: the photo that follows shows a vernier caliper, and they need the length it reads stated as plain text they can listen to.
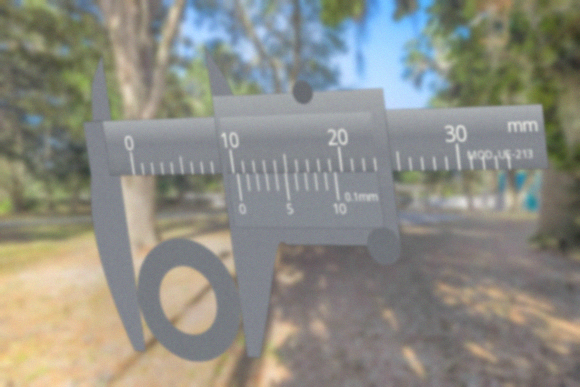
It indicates 10.4 mm
